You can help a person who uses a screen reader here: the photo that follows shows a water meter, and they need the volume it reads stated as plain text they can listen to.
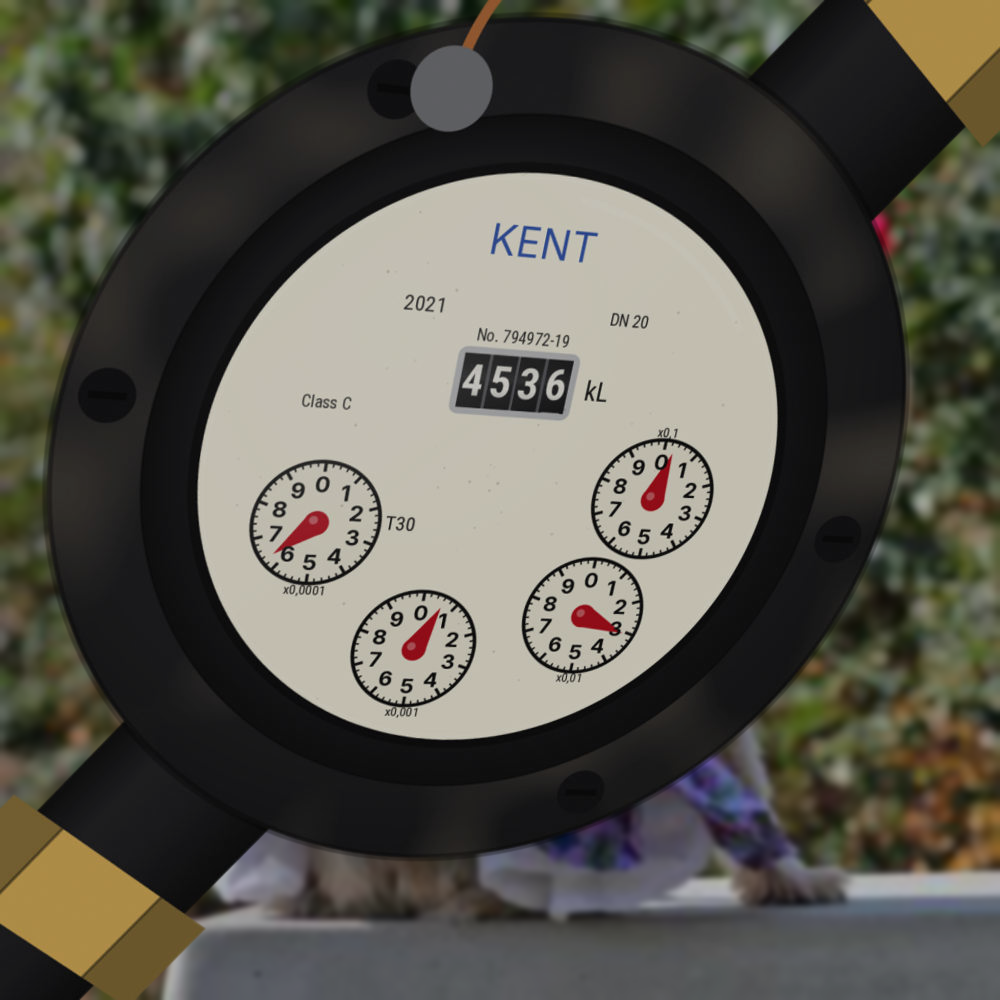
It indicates 4536.0306 kL
